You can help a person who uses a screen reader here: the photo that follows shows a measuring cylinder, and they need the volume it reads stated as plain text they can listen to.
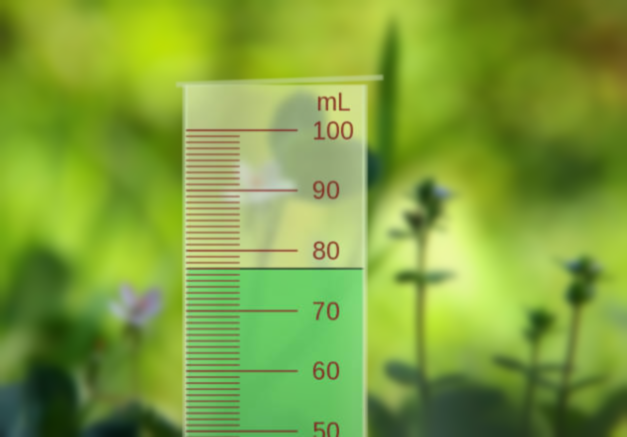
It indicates 77 mL
